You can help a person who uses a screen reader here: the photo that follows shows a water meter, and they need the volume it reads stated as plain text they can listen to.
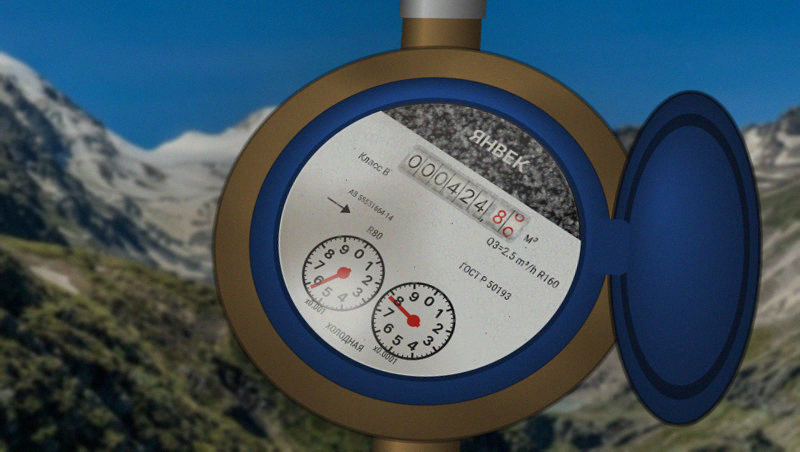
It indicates 424.8857 m³
